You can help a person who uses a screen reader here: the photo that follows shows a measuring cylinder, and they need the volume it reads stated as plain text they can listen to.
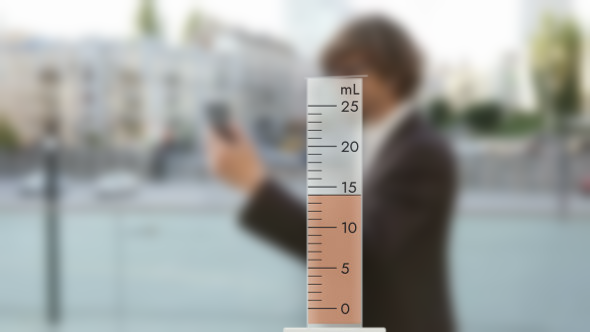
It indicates 14 mL
